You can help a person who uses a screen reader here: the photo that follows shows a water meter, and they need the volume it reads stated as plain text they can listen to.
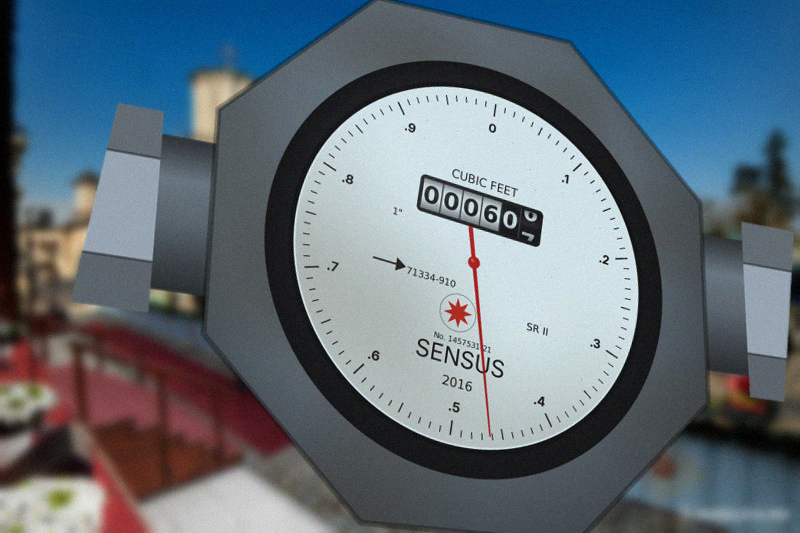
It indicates 606.46 ft³
